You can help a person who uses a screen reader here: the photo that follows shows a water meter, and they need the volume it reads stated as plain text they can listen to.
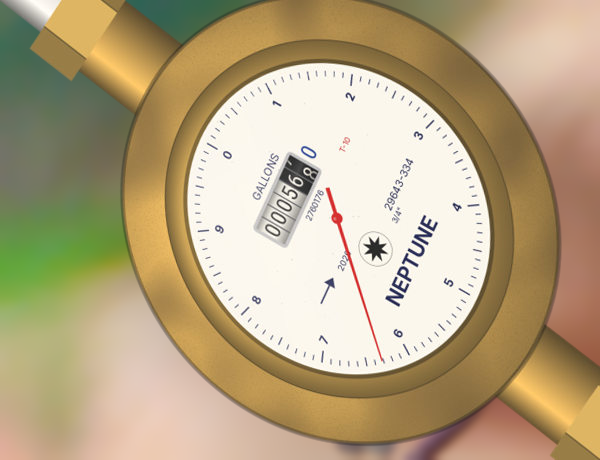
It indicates 5676.3 gal
